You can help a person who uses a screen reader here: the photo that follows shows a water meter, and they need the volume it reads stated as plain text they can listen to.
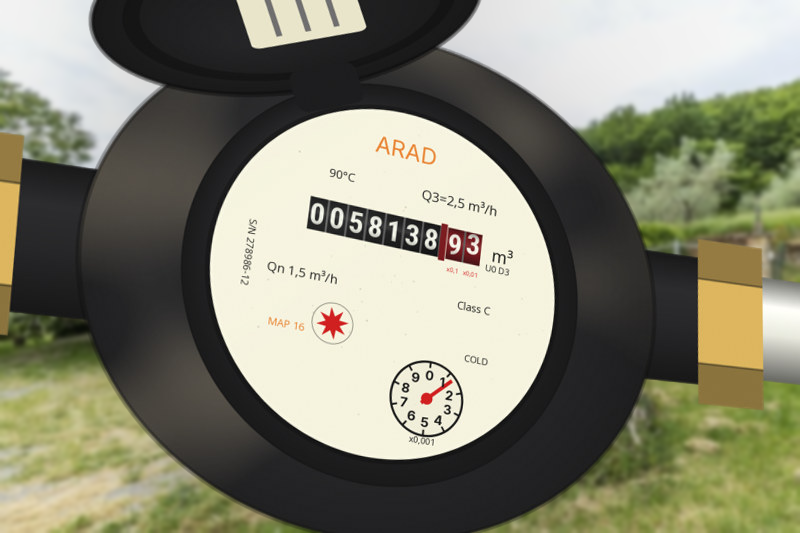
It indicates 58138.931 m³
